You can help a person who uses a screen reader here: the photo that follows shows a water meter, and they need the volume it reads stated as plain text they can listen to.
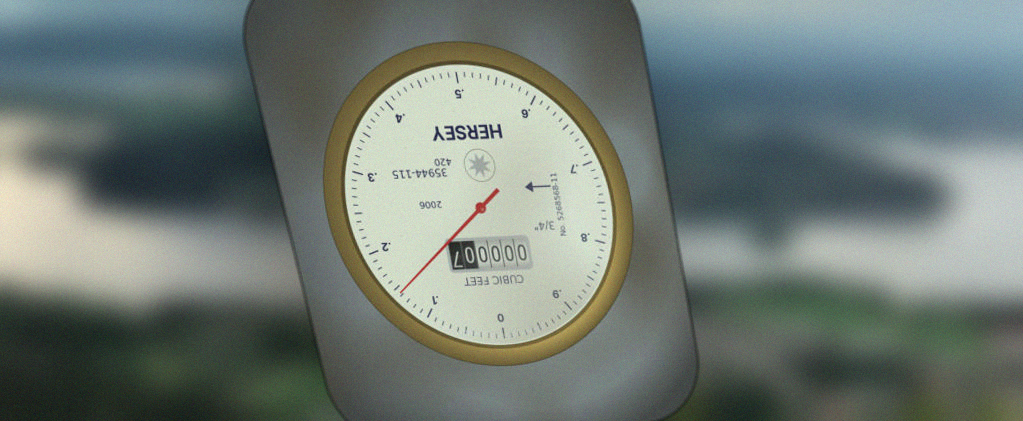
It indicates 7.14 ft³
